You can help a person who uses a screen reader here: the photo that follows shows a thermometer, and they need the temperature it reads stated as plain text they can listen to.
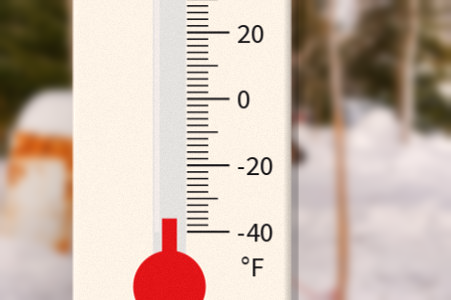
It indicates -36 °F
